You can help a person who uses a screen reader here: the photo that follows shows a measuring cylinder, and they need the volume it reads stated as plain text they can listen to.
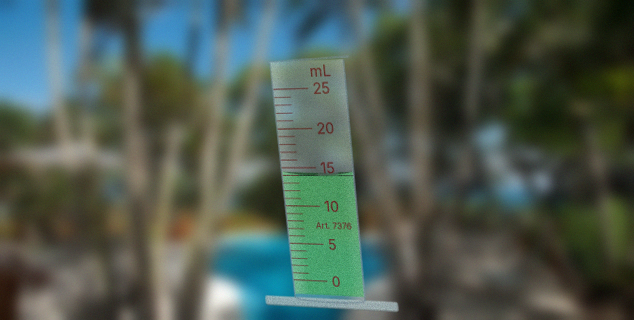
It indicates 14 mL
